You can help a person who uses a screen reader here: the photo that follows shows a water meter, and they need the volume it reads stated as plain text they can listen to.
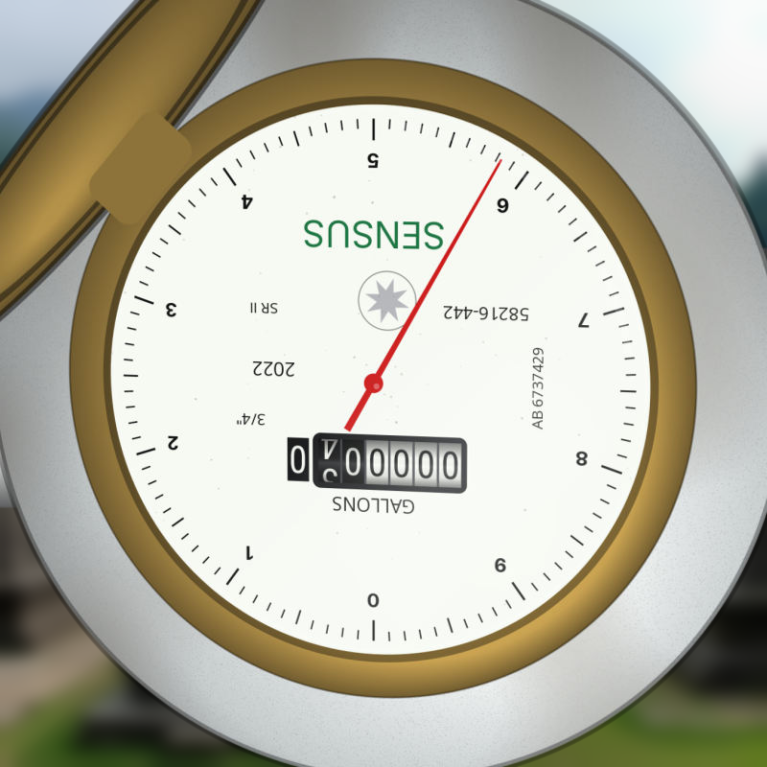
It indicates 35.8 gal
